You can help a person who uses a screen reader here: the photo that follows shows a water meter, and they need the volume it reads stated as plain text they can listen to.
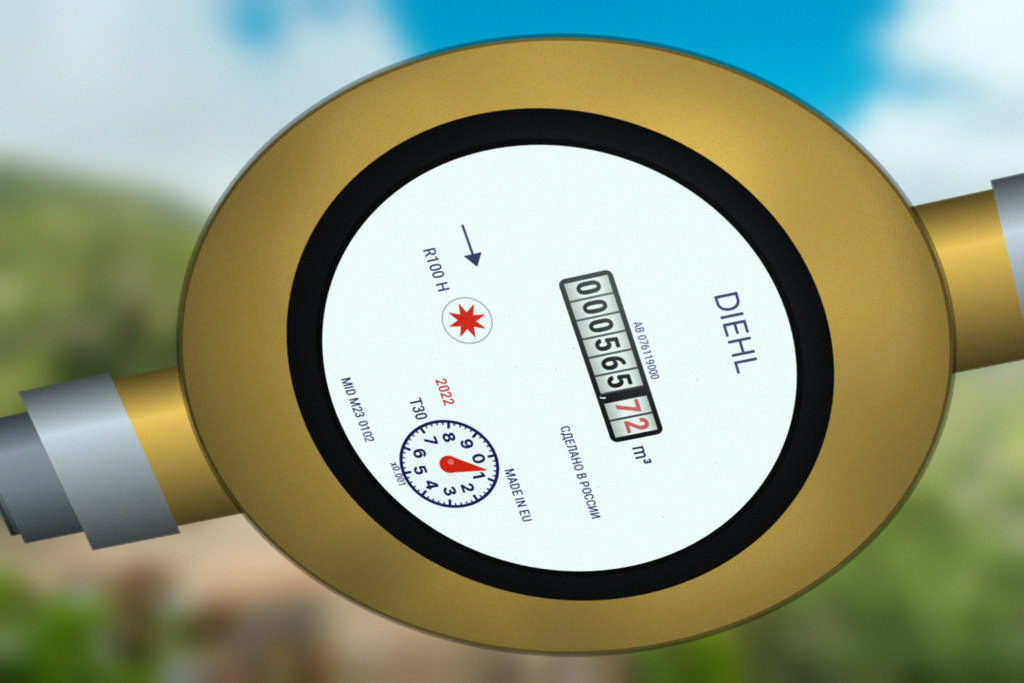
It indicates 565.720 m³
